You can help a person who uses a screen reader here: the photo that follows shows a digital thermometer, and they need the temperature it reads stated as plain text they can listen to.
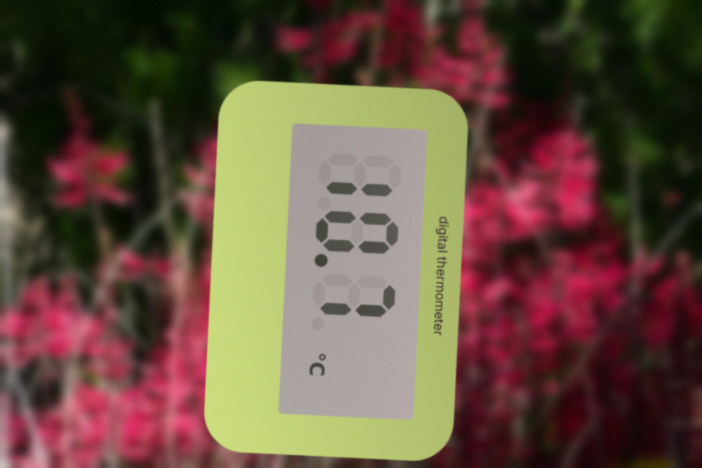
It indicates 10.7 °C
